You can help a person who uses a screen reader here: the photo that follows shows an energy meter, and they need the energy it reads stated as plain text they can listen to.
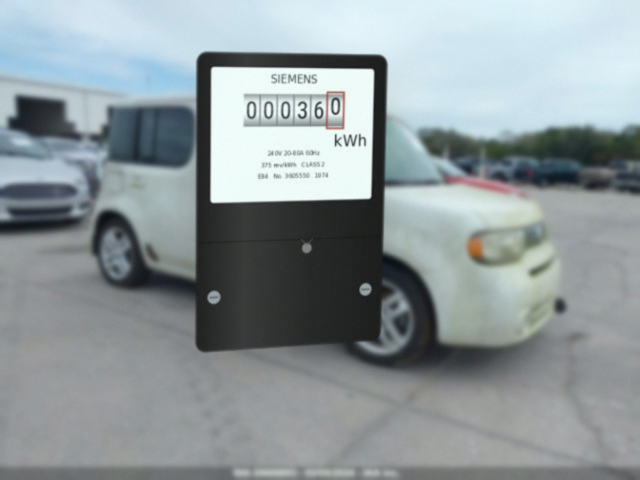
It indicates 36.0 kWh
